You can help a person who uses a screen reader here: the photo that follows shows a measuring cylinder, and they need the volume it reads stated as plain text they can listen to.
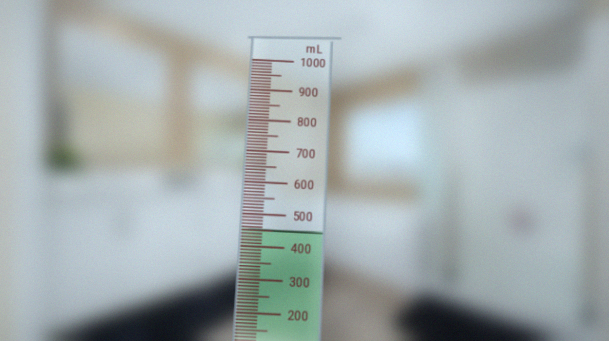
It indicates 450 mL
